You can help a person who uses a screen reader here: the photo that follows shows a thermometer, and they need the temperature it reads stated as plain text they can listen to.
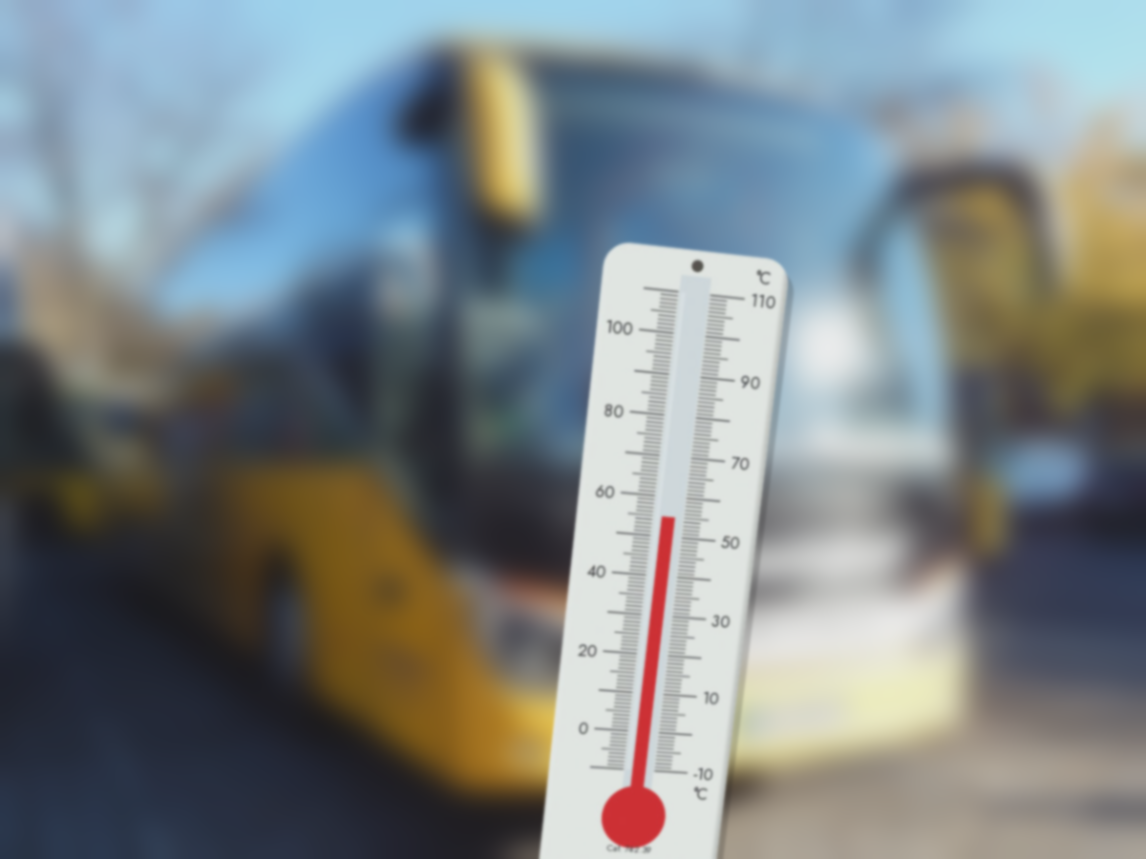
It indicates 55 °C
